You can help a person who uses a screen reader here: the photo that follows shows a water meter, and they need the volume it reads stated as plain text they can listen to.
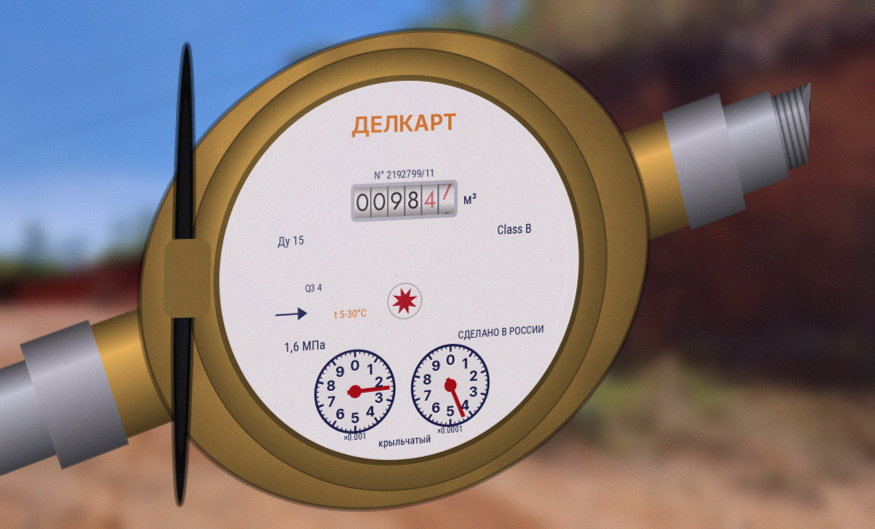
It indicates 98.4724 m³
